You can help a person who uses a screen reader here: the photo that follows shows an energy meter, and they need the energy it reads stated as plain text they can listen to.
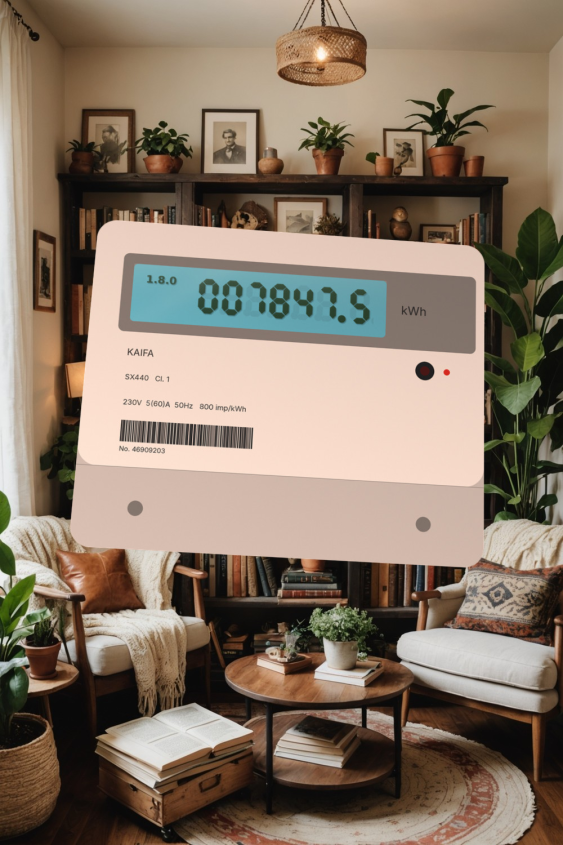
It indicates 7847.5 kWh
